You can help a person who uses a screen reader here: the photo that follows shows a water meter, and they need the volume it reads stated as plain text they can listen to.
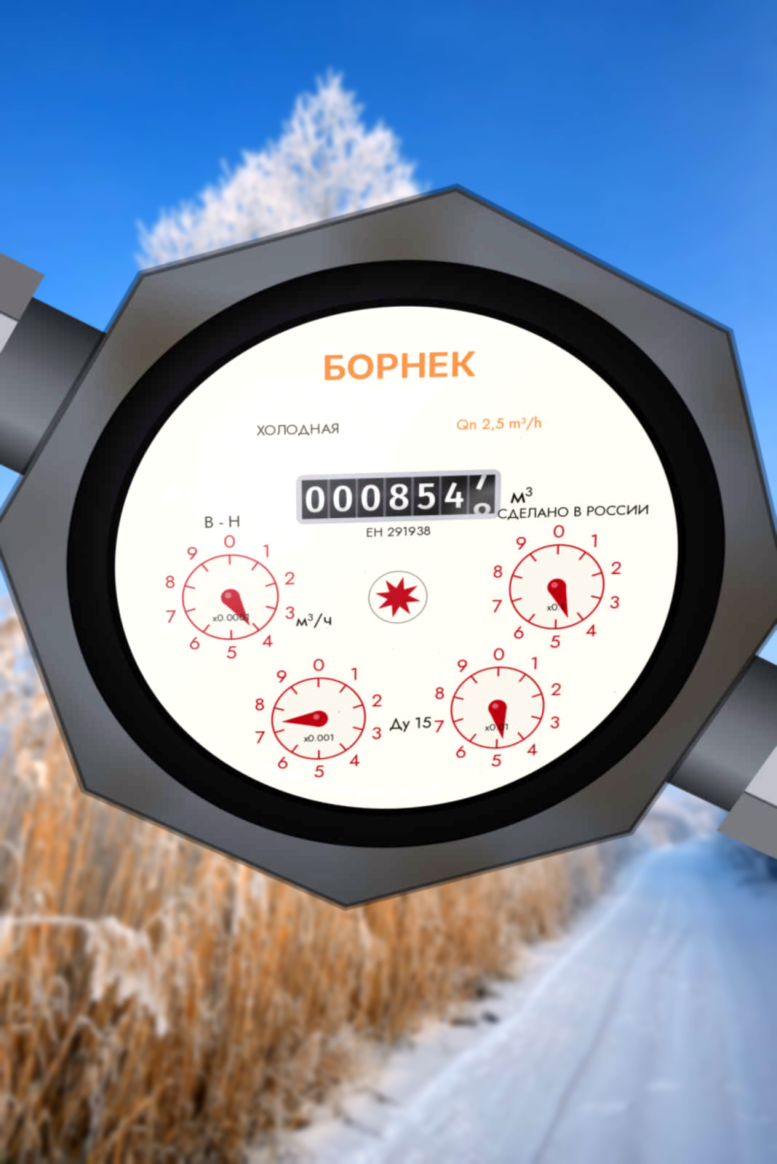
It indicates 8547.4474 m³
